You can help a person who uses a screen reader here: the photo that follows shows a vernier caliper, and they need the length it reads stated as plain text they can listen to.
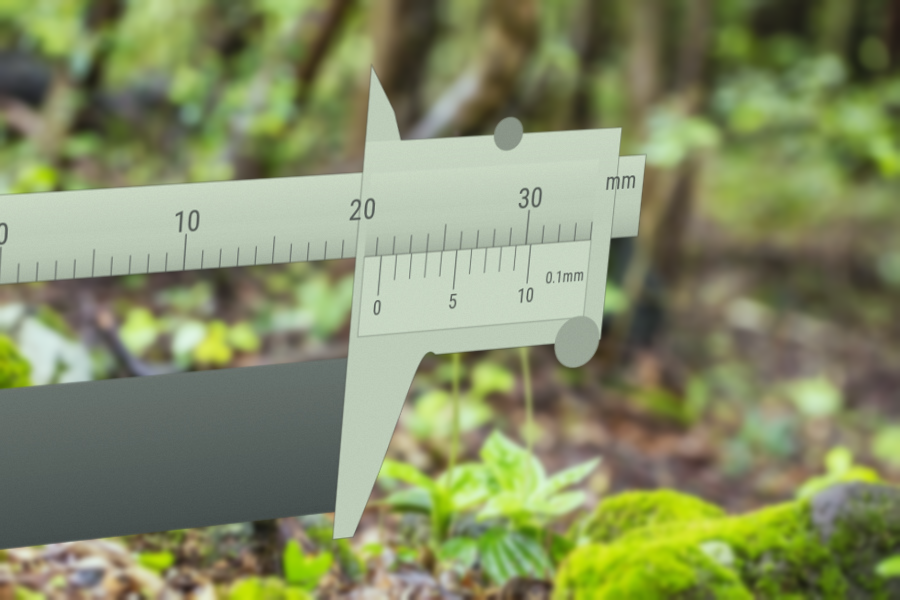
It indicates 21.3 mm
